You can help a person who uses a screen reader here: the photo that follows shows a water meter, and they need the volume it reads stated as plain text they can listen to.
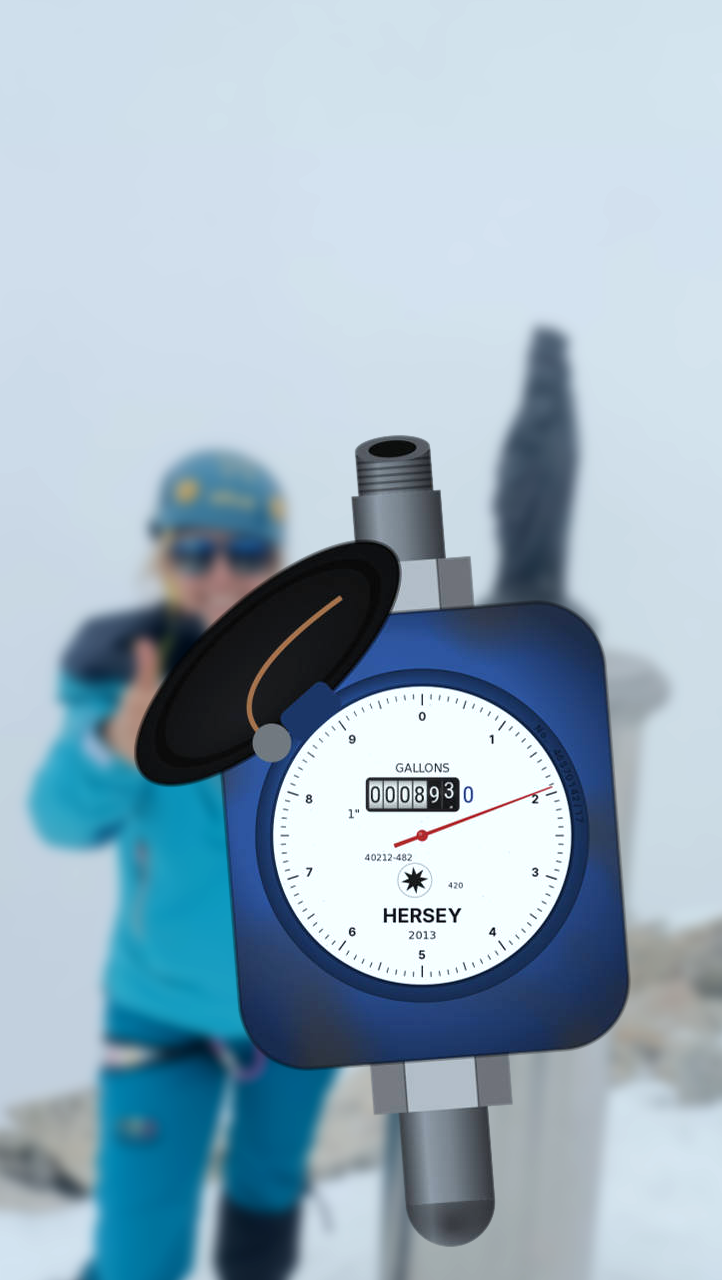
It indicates 8931.9 gal
